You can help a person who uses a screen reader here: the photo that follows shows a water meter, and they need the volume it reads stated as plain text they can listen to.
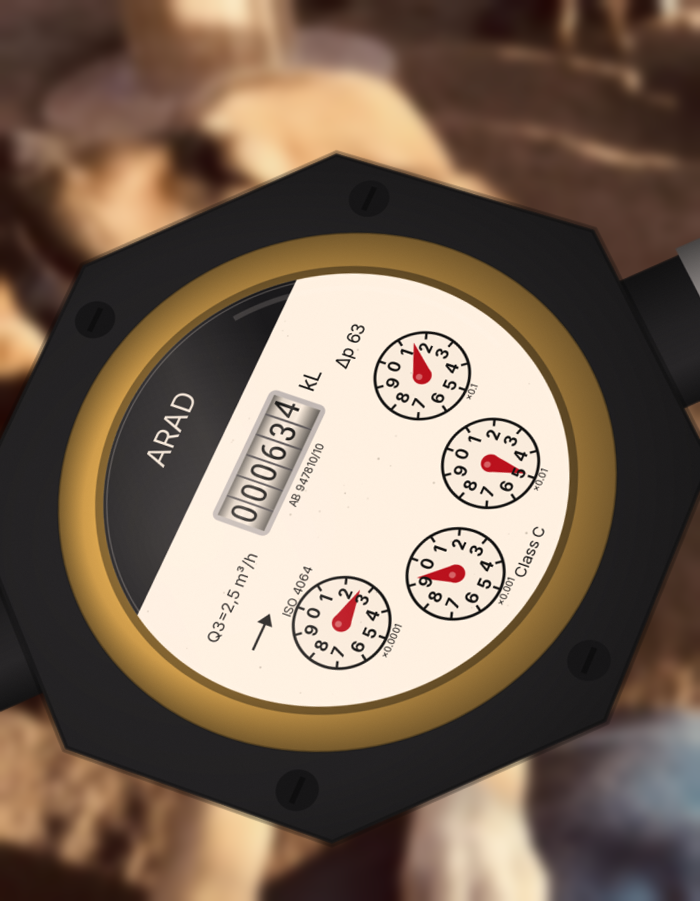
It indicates 634.1492 kL
